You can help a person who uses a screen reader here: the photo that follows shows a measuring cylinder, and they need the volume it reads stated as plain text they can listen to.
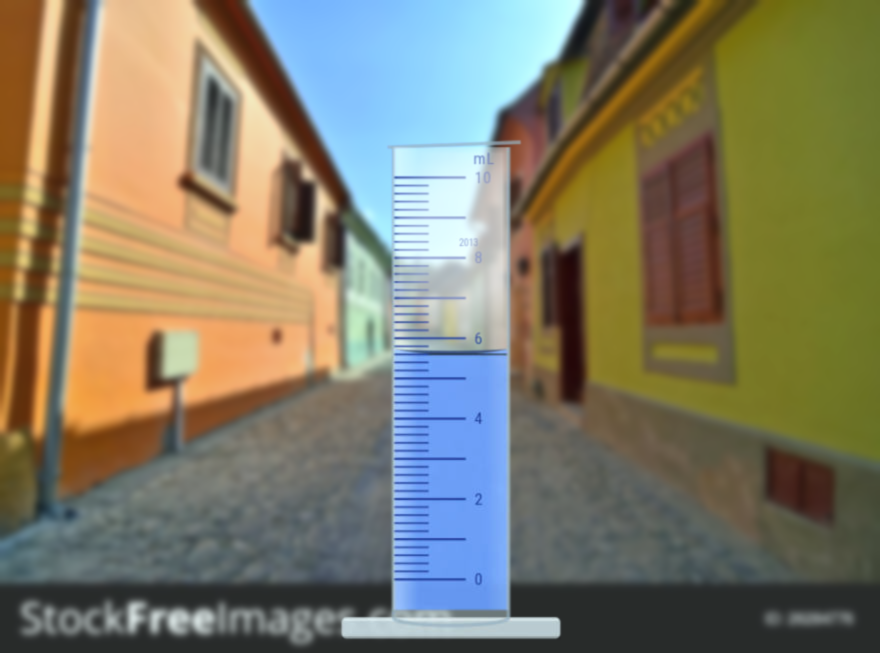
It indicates 5.6 mL
